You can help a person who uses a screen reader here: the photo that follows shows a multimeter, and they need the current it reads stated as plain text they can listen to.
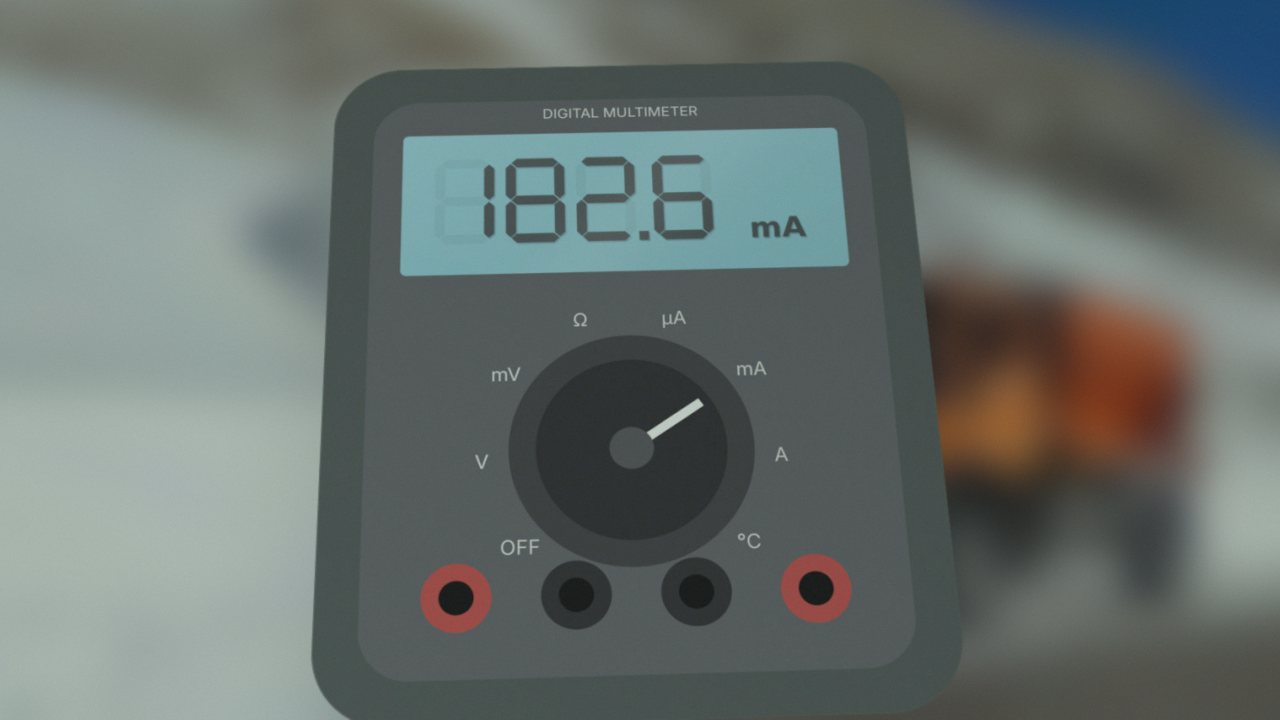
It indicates 182.6 mA
